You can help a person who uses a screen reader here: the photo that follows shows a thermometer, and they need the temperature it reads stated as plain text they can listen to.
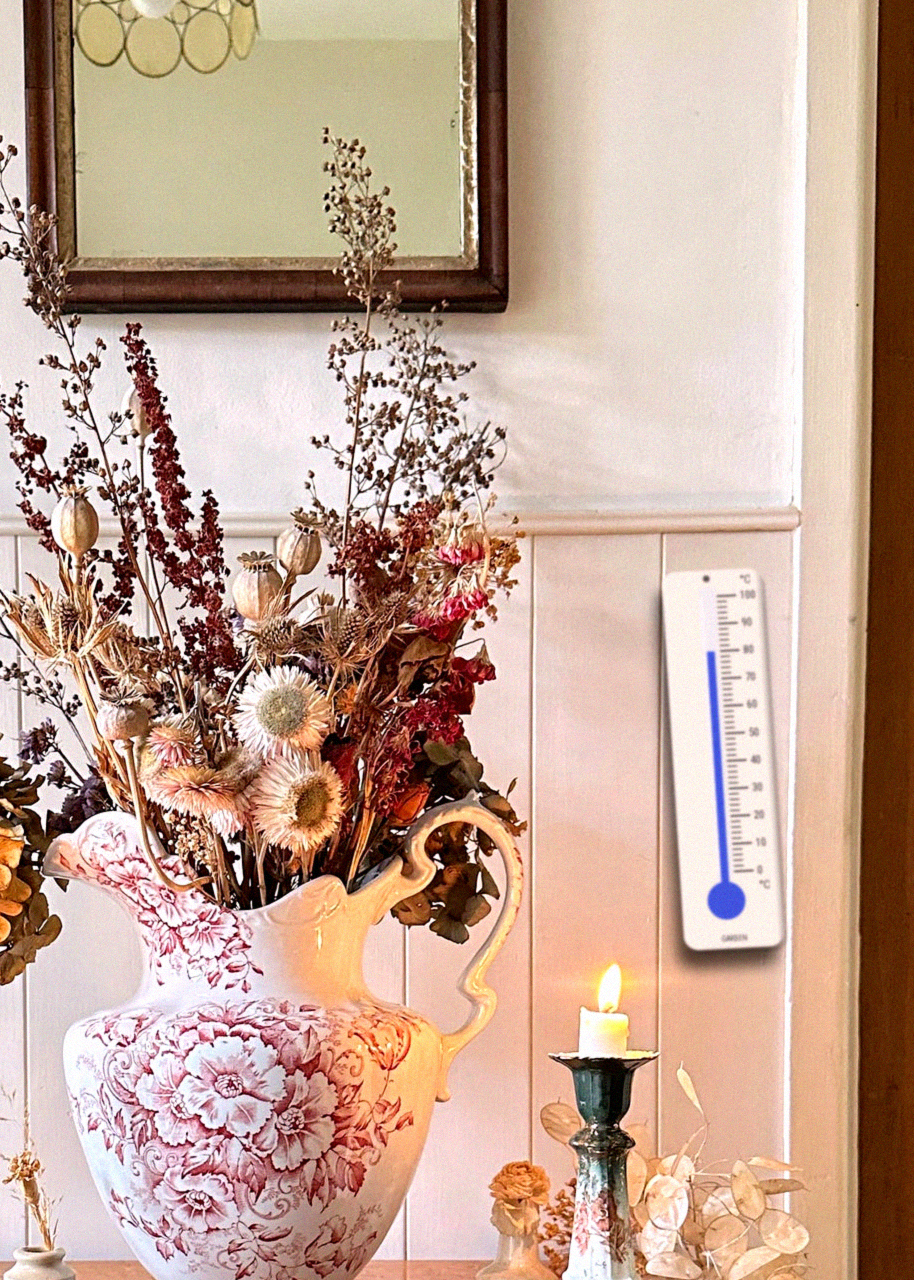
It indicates 80 °C
